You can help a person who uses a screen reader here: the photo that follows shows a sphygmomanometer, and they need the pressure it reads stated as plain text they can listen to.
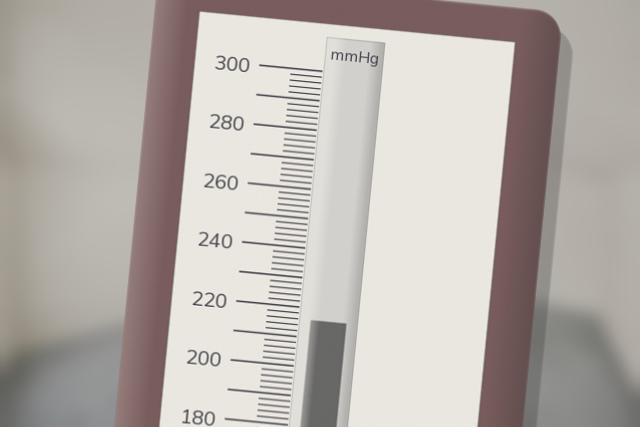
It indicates 216 mmHg
